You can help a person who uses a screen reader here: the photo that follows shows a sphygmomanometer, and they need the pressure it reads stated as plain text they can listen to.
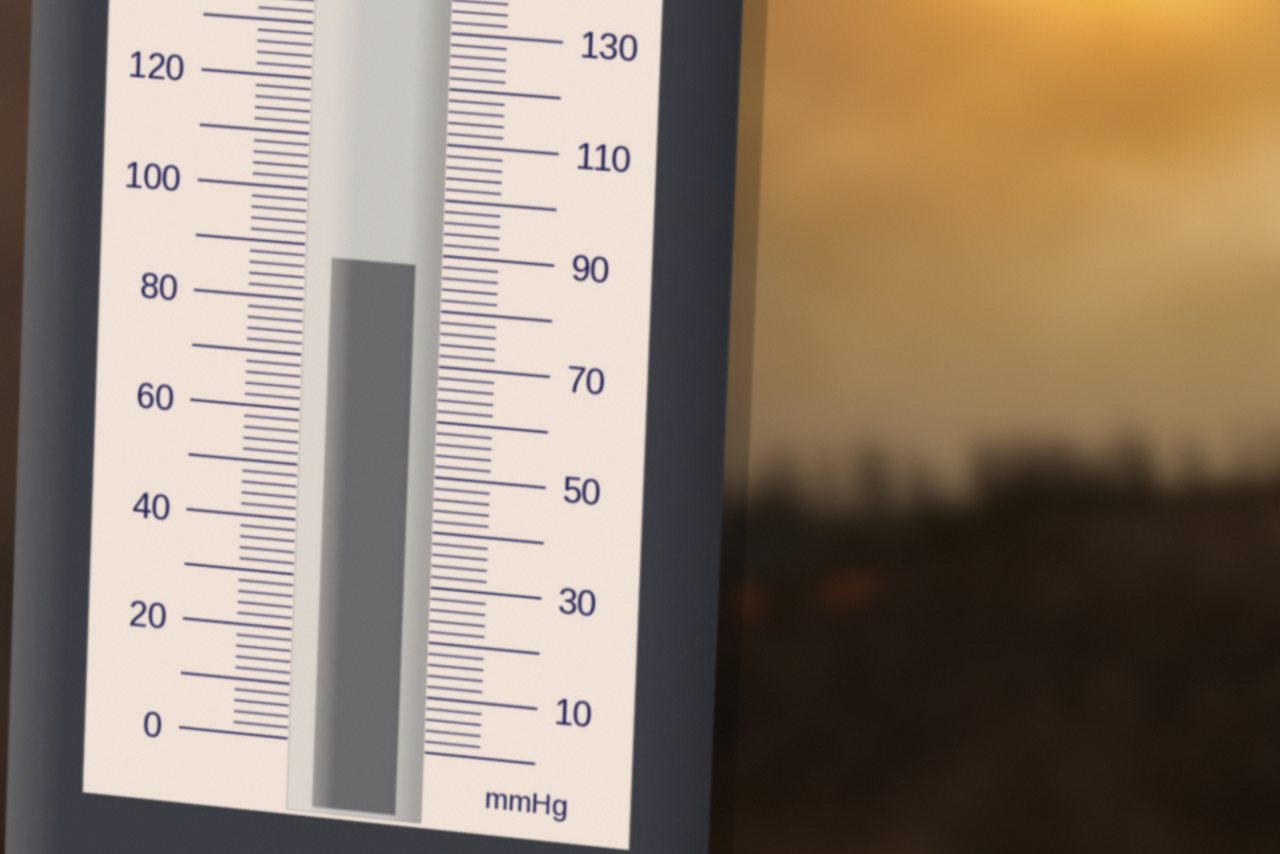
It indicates 88 mmHg
